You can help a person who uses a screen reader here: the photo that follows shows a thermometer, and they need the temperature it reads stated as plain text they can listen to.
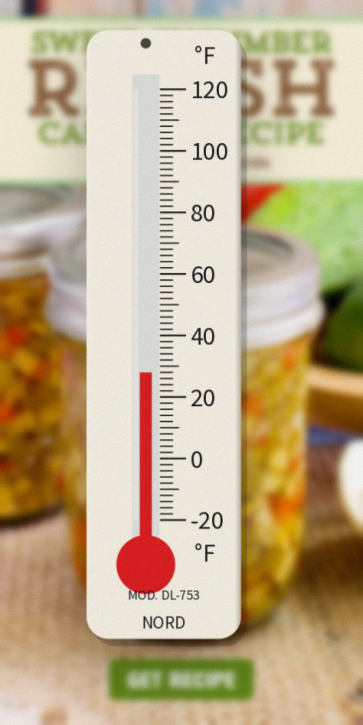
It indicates 28 °F
